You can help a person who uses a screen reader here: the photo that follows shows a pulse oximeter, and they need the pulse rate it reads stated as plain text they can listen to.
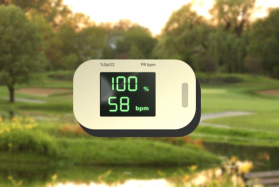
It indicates 58 bpm
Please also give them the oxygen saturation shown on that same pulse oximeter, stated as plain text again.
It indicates 100 %
